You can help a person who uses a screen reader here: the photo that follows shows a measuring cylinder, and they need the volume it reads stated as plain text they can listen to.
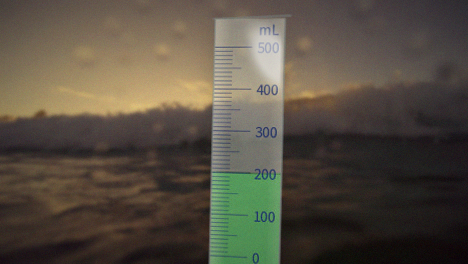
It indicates 200 mL
